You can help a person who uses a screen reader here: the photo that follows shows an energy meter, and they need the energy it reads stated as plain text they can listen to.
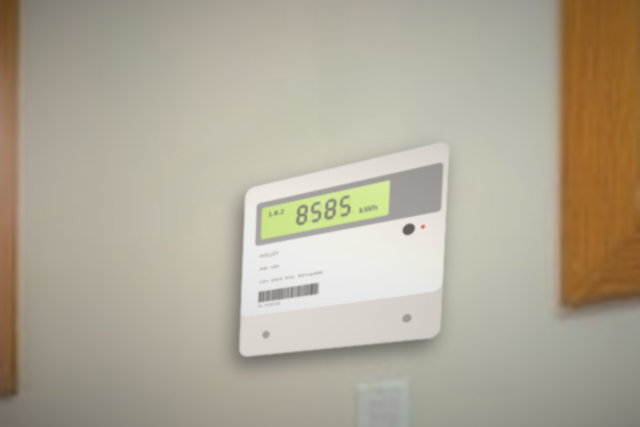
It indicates 8585 kWh
